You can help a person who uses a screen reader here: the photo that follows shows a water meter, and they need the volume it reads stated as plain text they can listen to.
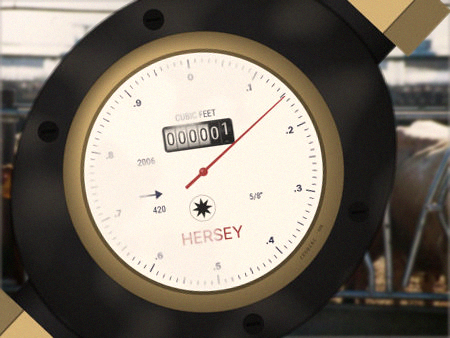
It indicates 1.15 ft³
